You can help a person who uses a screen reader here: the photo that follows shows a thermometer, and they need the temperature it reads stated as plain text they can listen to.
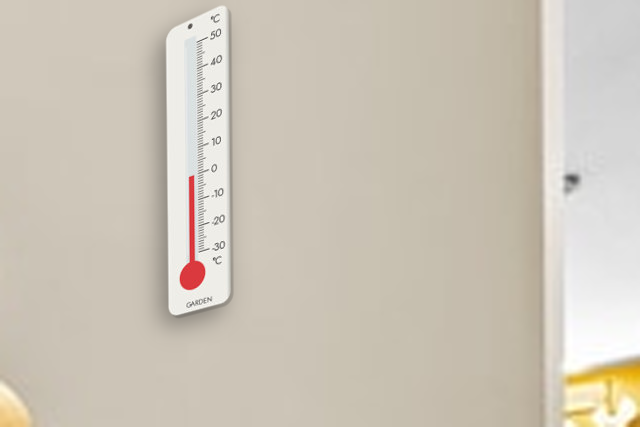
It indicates 0 °C
